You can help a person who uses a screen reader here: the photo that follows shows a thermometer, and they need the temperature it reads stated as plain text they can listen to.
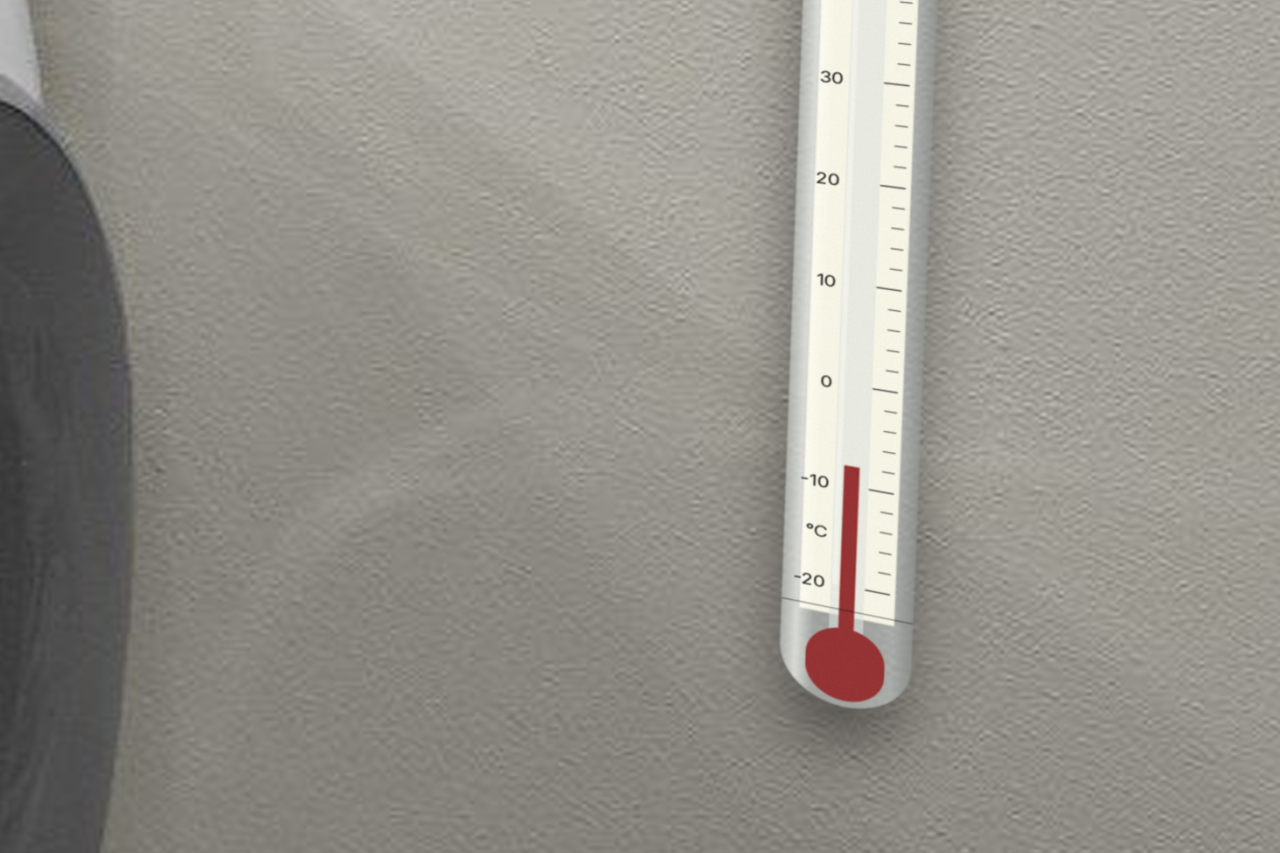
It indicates -8 °C
